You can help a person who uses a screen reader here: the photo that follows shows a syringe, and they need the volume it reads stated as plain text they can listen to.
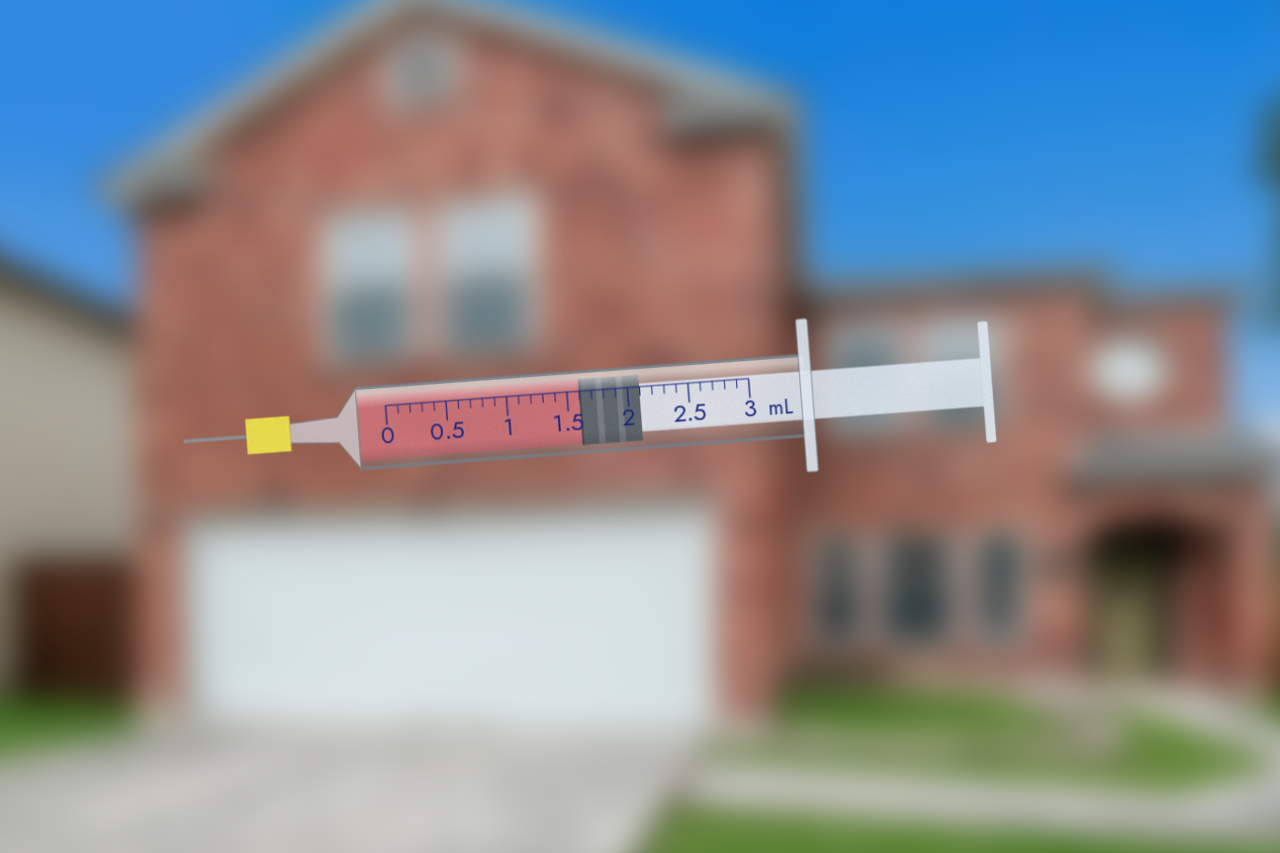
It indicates 1.6 mL
